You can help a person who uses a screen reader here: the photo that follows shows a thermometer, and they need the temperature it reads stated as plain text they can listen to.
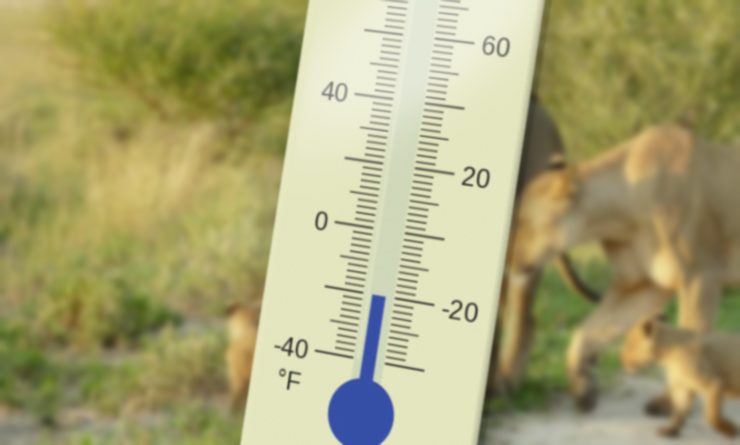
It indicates -20 °F
